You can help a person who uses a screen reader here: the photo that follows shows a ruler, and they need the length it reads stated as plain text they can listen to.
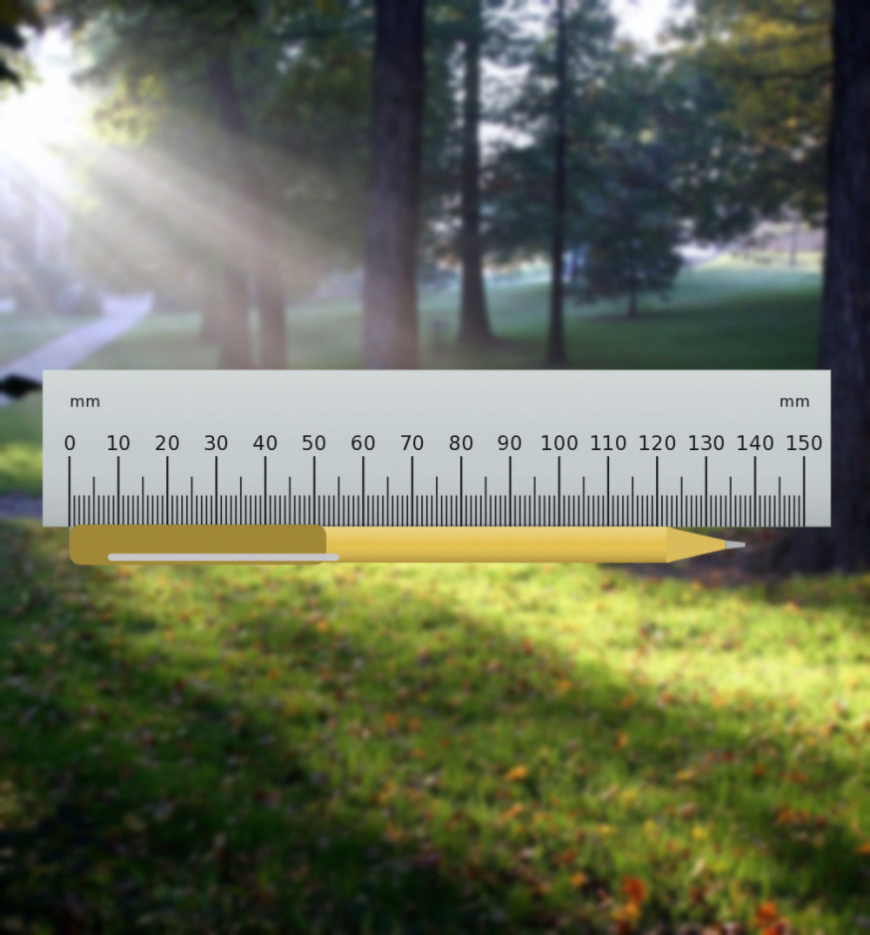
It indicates 138 mm
